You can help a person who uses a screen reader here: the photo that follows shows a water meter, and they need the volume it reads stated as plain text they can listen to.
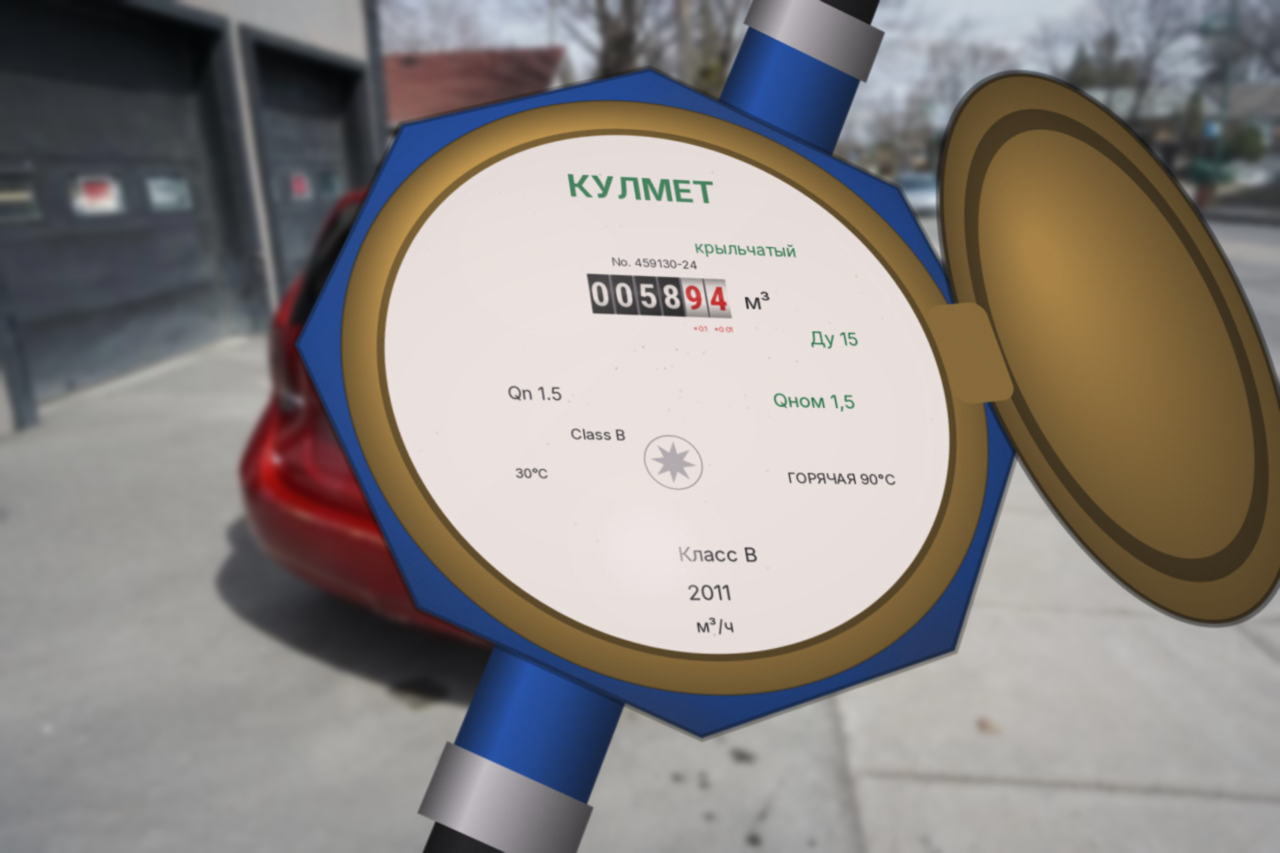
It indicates 58.94 m³
